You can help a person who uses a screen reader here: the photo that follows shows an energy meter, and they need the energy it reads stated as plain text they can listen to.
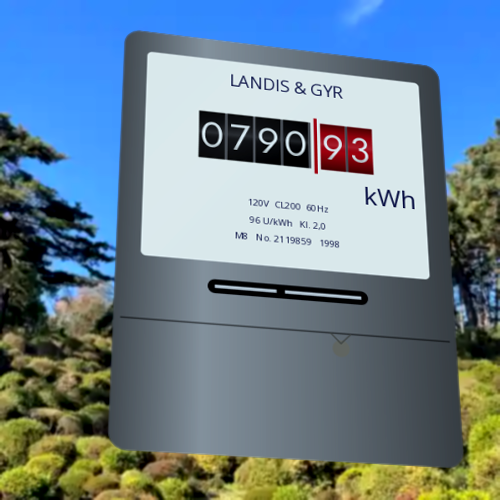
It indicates 790.93 kWh
